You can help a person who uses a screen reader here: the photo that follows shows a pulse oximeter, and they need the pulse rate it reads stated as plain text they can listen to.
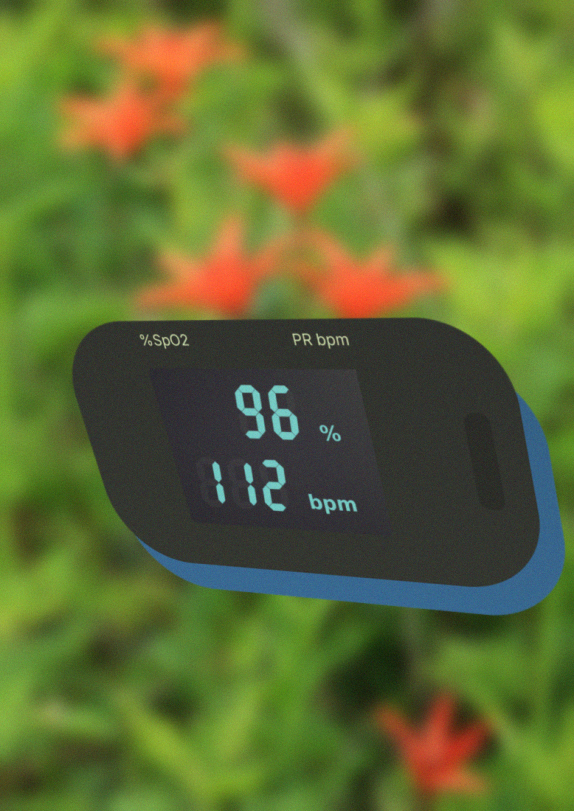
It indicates 112 bpm
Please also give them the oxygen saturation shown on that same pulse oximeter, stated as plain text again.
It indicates 96 %
